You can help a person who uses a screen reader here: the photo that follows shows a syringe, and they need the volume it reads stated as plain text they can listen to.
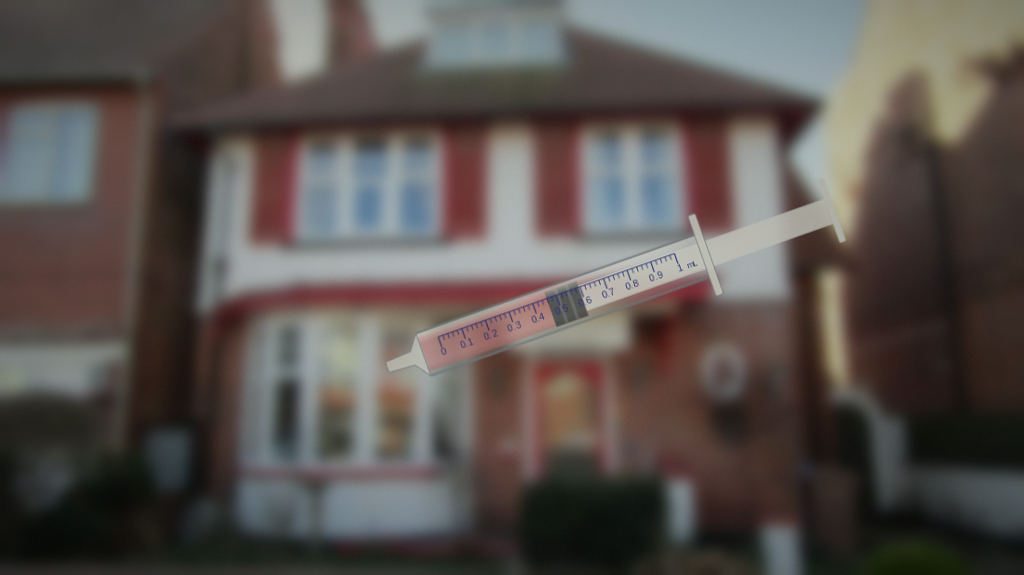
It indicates 0.46 mL
